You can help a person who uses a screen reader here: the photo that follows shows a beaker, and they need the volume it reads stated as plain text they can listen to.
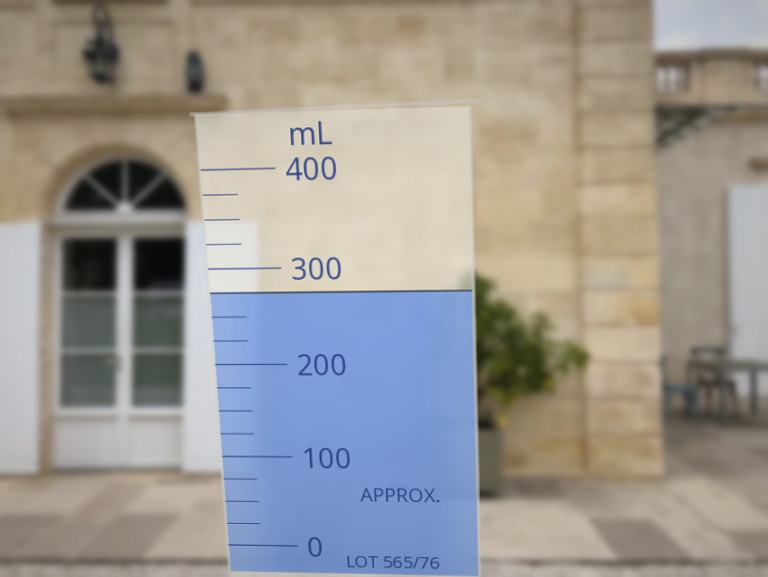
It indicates 275 mL
